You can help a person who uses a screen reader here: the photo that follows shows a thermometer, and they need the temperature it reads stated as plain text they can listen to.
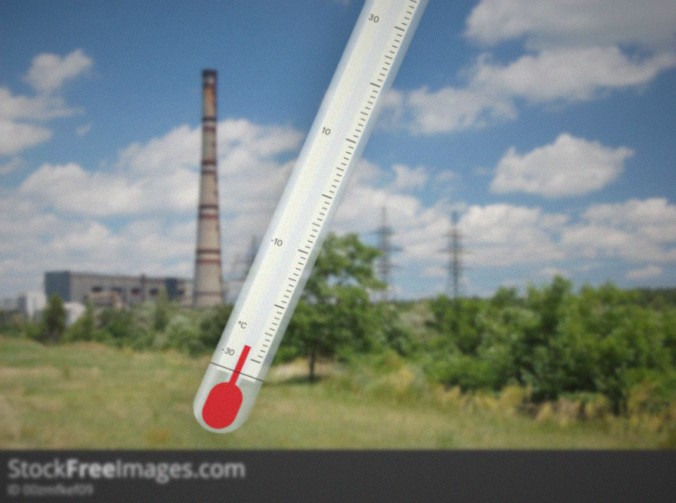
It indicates -28 °C
